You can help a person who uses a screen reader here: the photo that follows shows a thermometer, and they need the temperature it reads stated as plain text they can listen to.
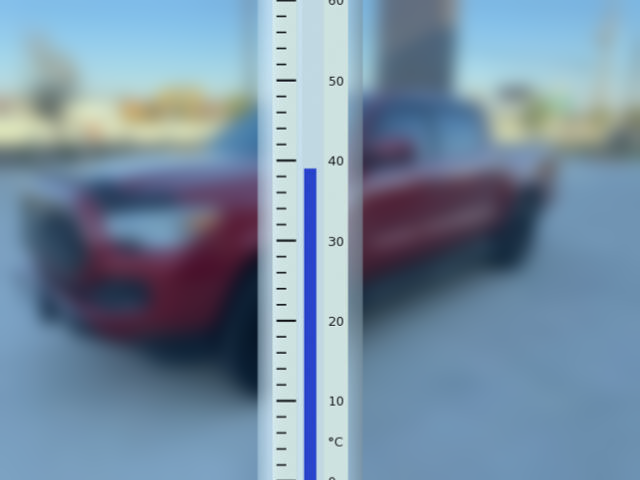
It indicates 39 °C
